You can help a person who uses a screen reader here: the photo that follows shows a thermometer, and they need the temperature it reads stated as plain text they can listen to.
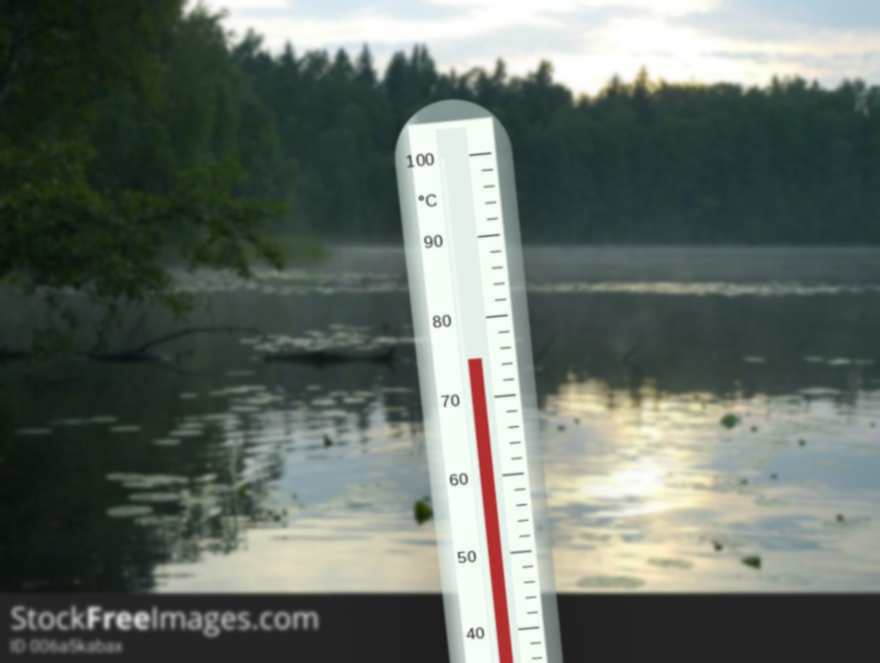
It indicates 75 °C
